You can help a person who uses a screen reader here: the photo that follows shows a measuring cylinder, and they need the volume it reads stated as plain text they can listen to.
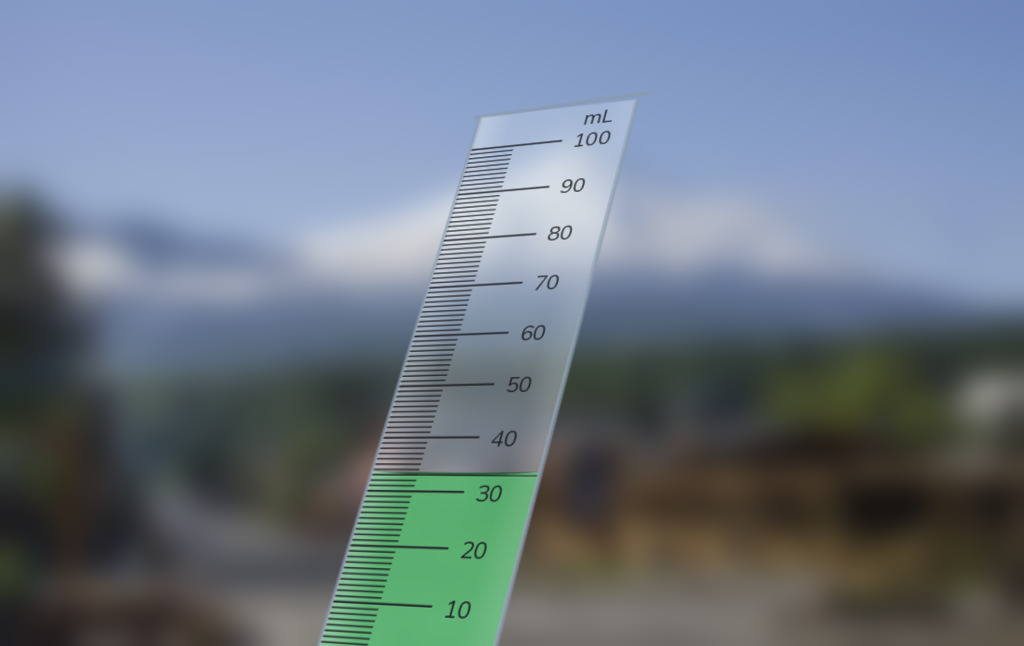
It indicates 33 mL
